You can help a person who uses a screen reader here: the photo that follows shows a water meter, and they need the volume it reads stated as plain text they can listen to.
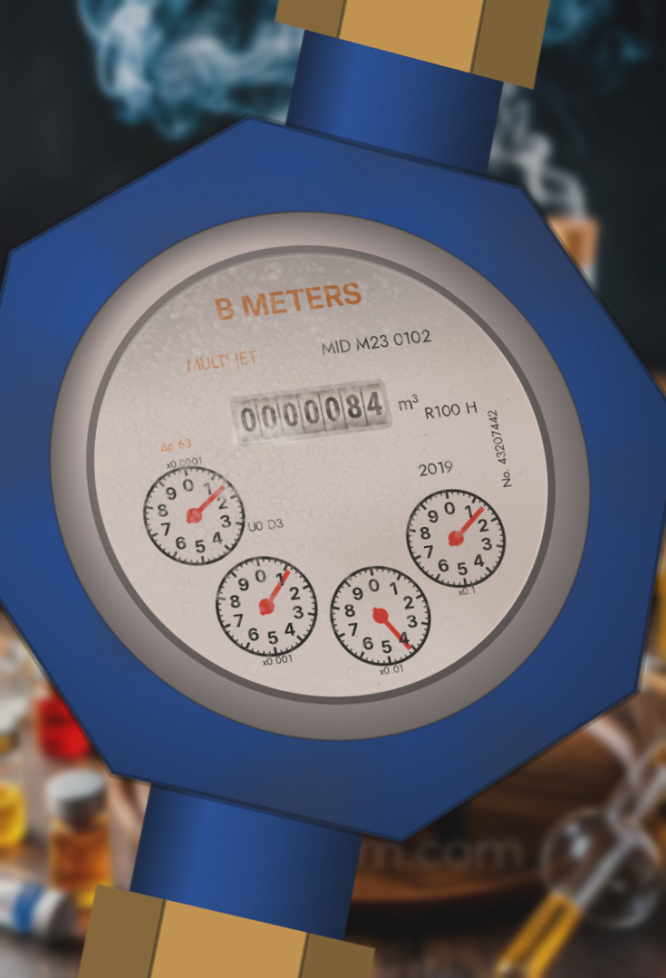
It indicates 84.1411 m³
